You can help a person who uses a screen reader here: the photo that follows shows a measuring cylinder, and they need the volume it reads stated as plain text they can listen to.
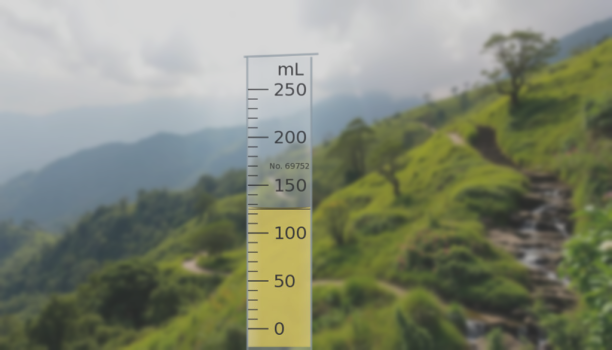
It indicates 125 mL
